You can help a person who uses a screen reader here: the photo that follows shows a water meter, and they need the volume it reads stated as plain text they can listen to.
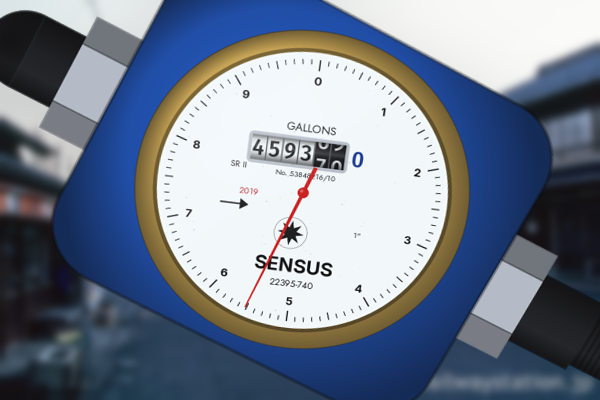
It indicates 4593695.5 gal
